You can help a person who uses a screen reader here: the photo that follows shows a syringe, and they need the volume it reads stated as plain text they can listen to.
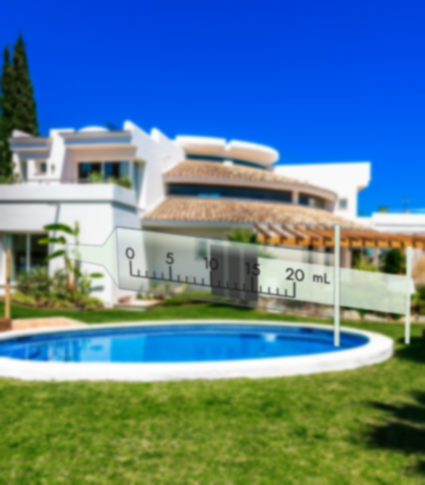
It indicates 10 mL
